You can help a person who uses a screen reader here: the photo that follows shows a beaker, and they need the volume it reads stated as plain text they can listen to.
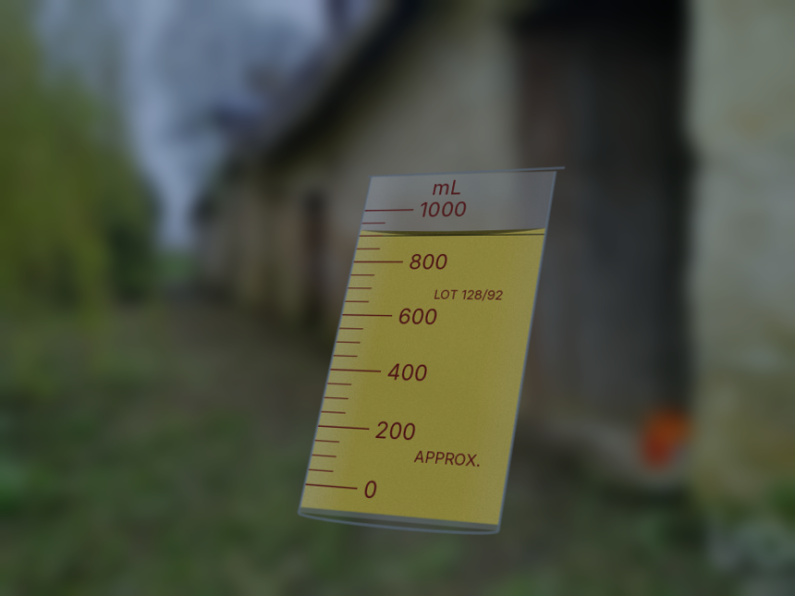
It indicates 900 mL
